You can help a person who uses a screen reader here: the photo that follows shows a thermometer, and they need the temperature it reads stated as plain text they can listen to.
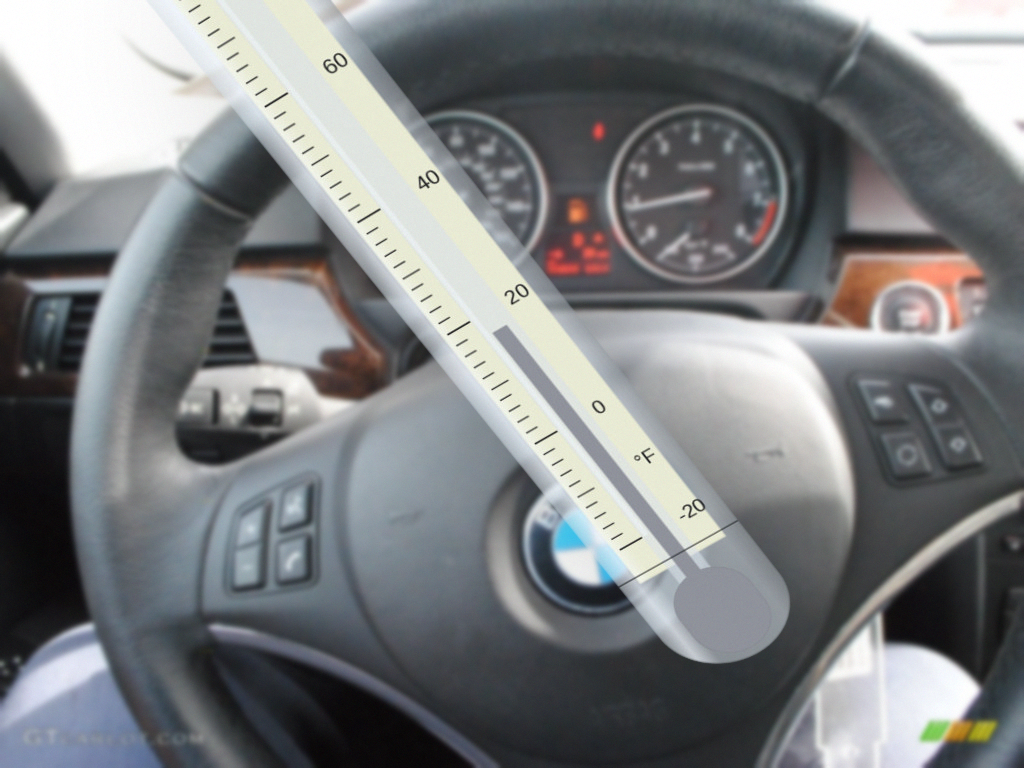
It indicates 17 °F
